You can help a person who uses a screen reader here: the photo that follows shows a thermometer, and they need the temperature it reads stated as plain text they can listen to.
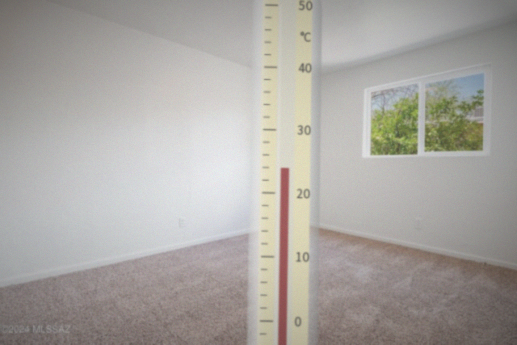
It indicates 24 °C
